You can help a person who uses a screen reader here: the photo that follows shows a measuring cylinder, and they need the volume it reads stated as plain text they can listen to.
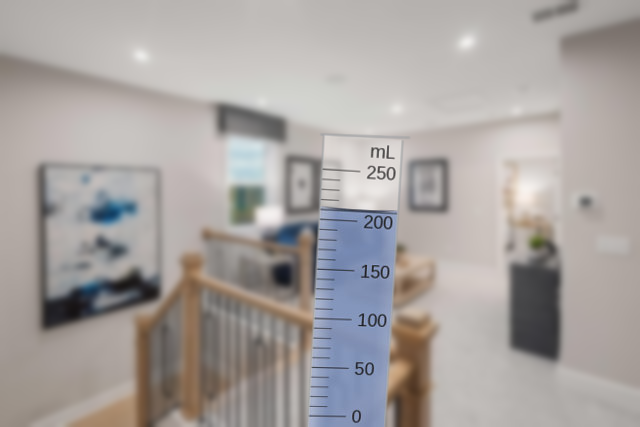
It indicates 210 mL
